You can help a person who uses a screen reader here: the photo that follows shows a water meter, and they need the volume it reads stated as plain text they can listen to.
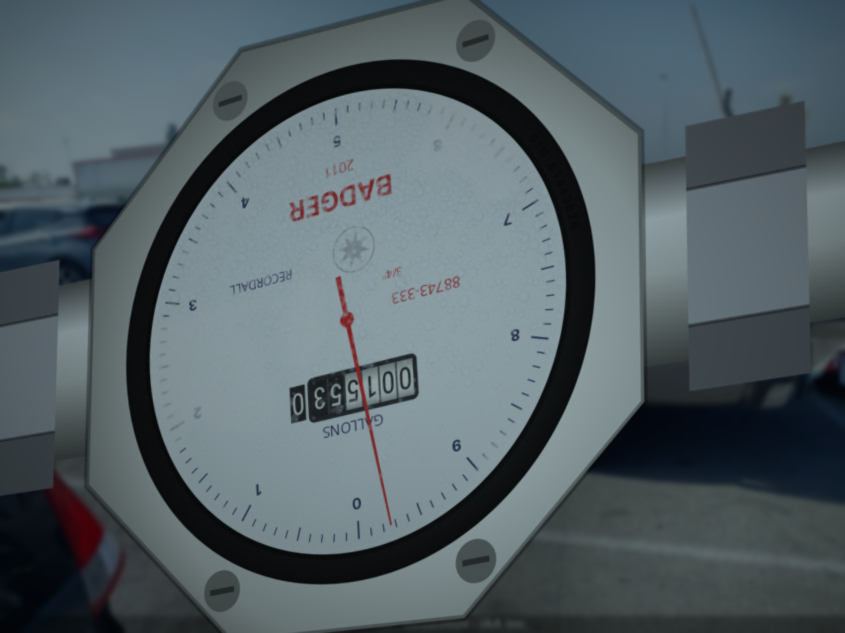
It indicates 15529.7 gal
